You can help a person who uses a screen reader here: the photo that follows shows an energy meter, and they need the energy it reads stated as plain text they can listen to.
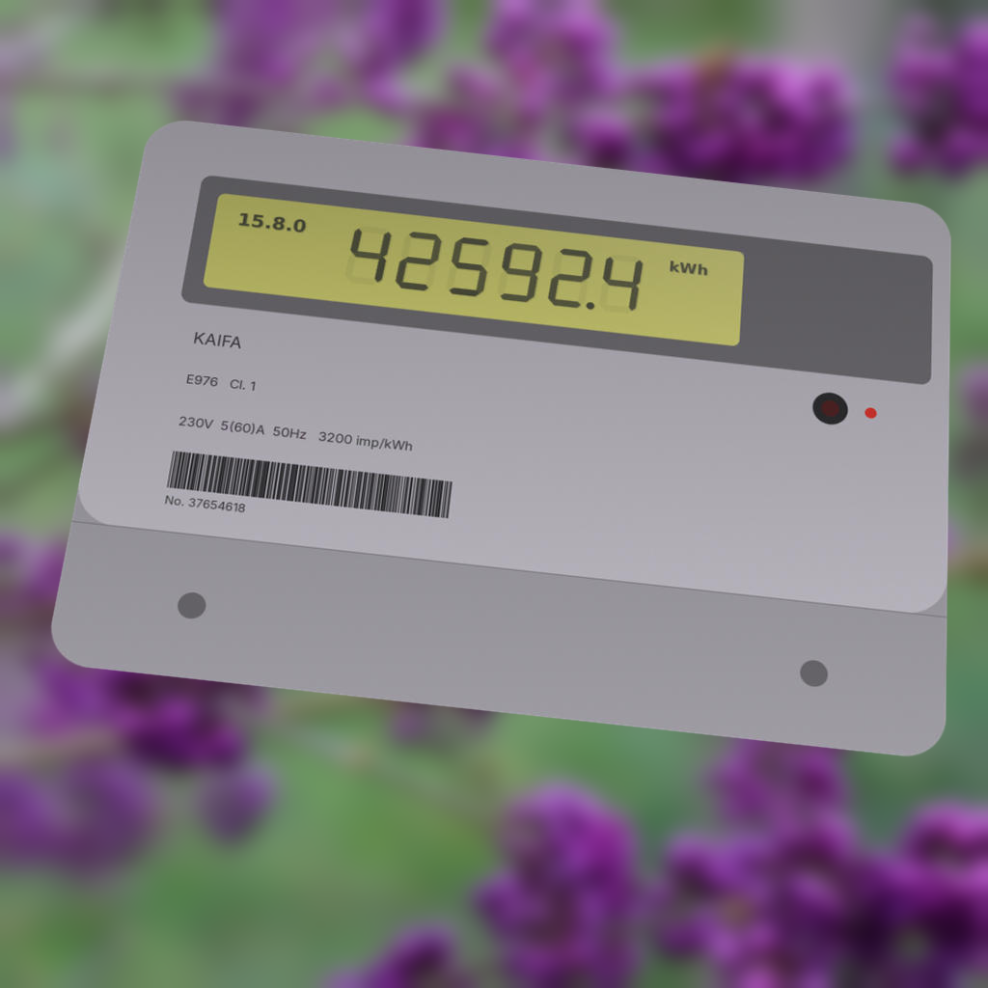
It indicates 42592.4 kWh
